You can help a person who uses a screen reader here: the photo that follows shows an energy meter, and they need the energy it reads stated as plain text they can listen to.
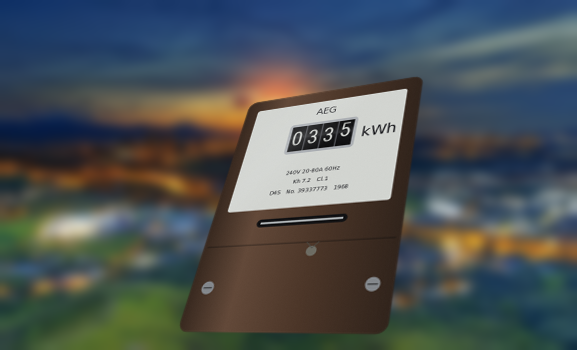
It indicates 335 kWh
